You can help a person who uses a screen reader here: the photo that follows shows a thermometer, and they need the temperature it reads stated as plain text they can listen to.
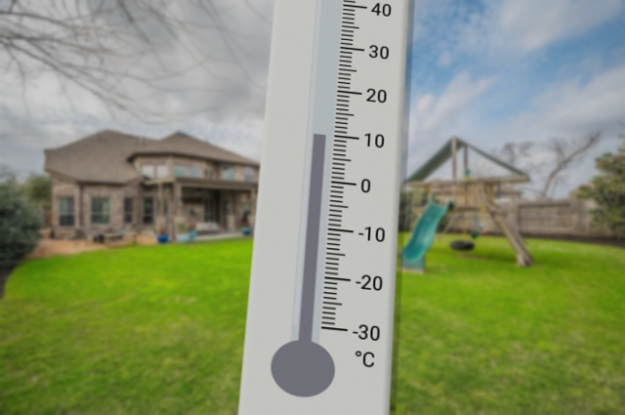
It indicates 10 °C
